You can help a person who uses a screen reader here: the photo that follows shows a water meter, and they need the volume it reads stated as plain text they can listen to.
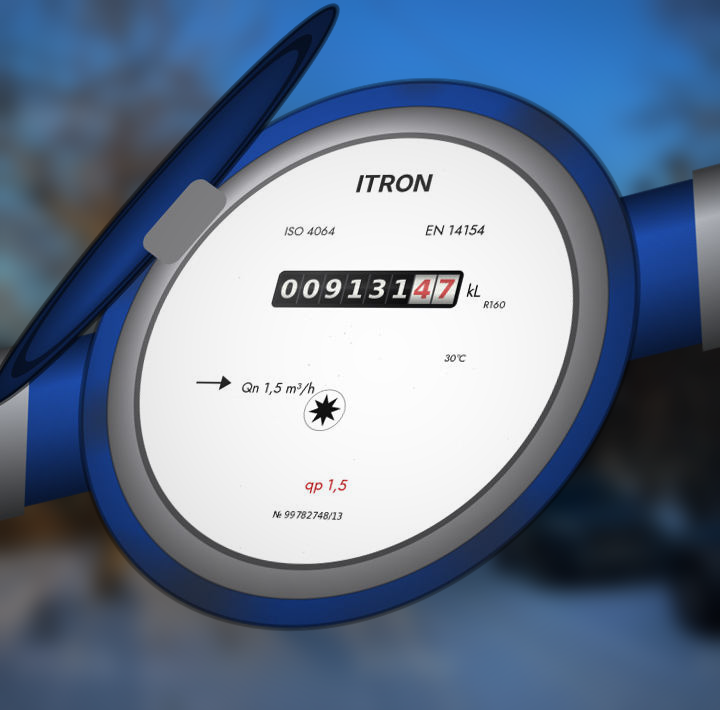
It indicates 9131.47 kL
